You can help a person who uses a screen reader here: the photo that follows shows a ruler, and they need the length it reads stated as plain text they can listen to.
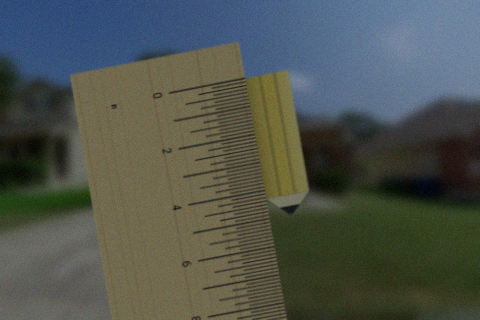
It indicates 5 in
